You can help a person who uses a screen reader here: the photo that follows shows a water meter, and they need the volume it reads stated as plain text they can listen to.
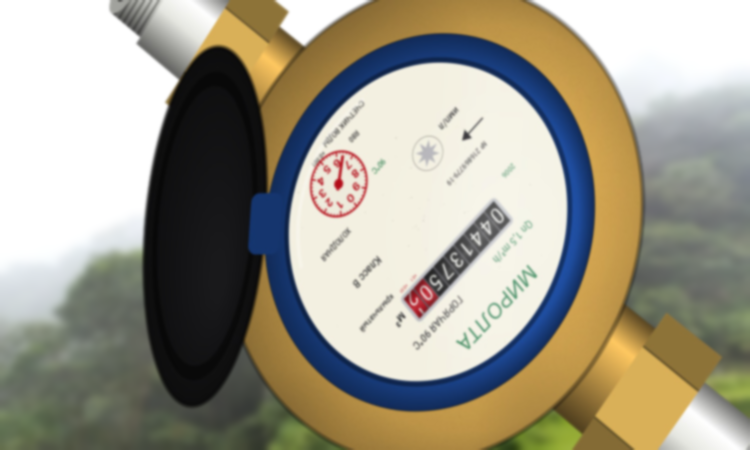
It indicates 441375.016 m³
